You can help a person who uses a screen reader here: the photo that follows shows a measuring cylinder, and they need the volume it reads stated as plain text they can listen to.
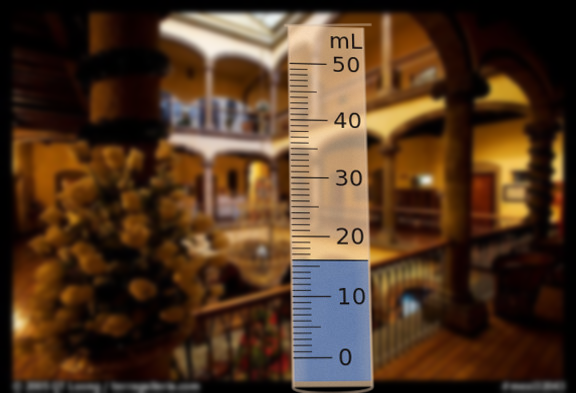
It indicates 16 mL
